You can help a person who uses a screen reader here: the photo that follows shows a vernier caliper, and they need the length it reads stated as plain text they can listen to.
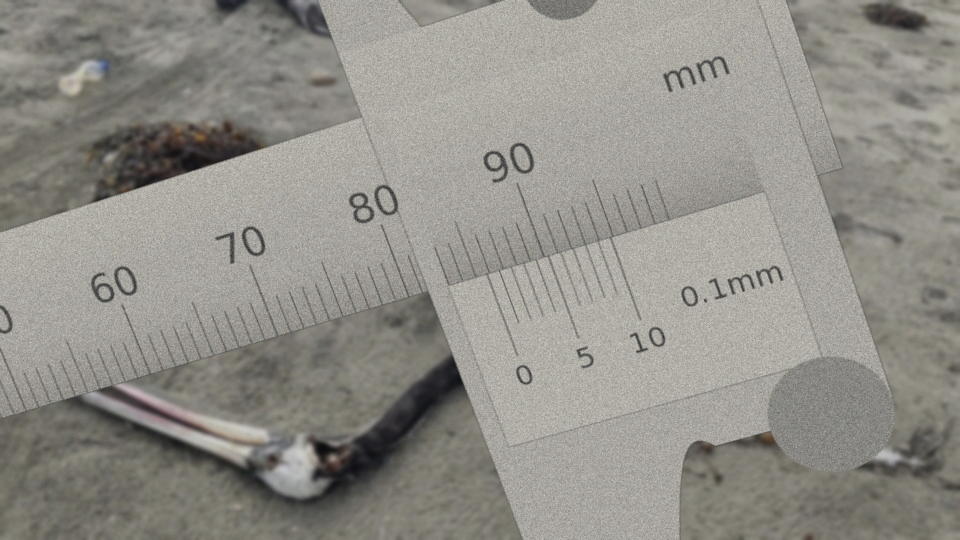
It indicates 85.8 mm
